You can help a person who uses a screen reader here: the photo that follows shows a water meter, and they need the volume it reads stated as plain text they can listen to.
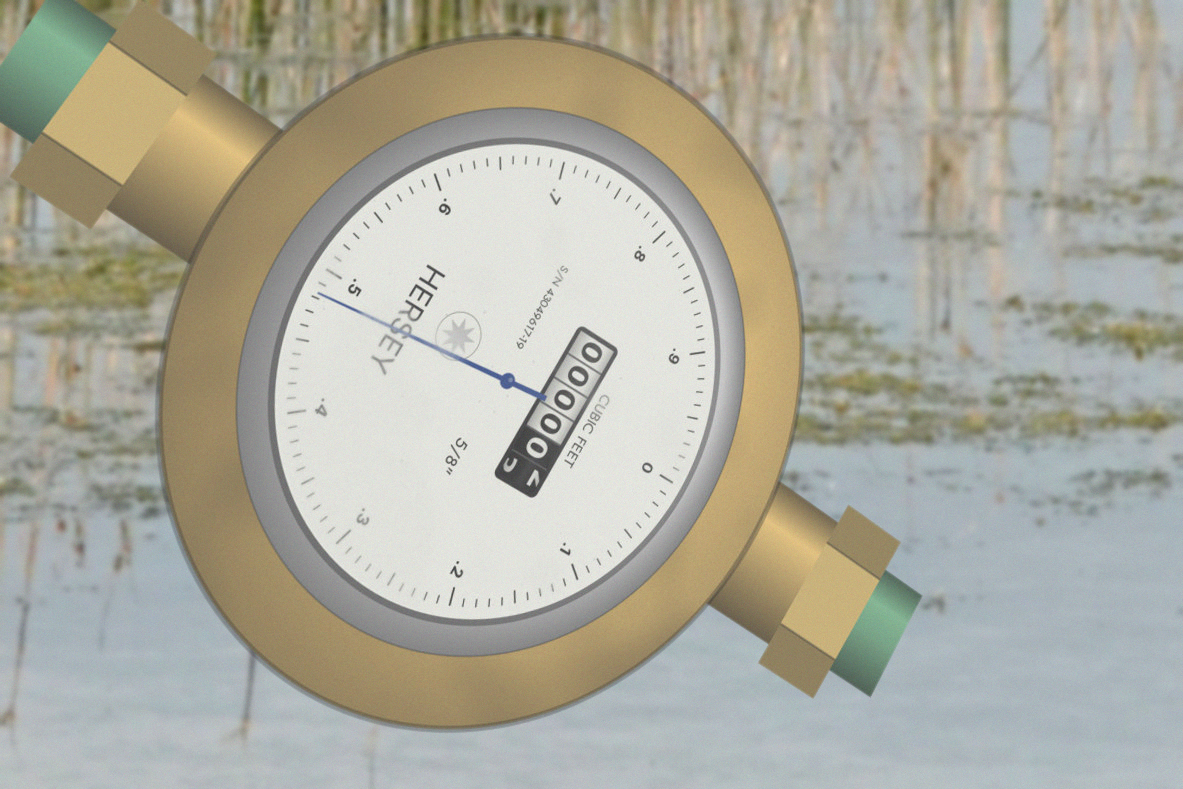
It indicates 2.48 ft³
